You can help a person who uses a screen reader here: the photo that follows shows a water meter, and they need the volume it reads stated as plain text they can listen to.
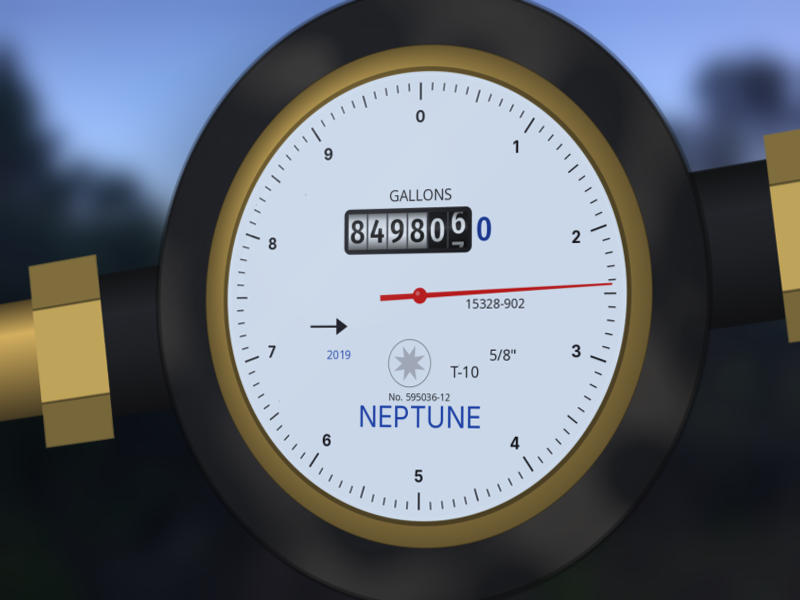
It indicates 8498062.4 gal
